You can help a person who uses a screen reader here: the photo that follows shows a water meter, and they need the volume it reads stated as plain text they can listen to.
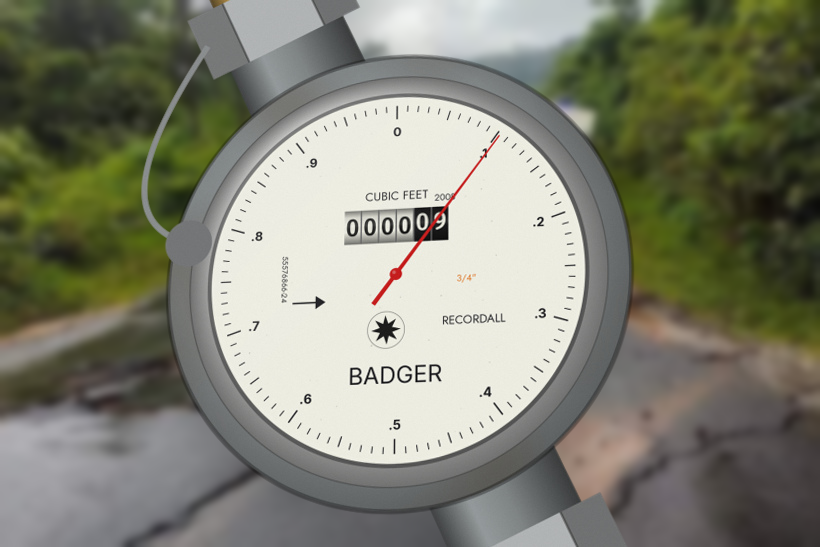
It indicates 9.10 ft³
